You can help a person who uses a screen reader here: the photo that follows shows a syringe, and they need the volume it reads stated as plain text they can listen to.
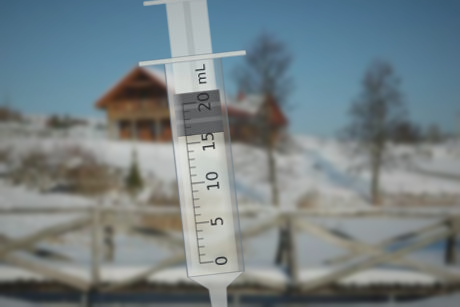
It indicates 16 mL
